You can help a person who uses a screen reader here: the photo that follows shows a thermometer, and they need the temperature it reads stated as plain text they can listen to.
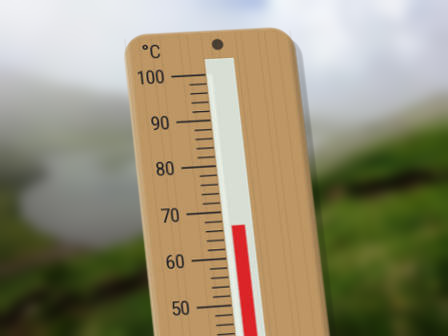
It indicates 67 °C
